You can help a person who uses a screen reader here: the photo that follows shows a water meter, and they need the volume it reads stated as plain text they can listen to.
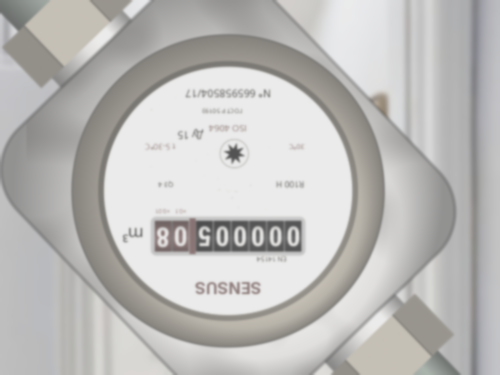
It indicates 5.08 m³
